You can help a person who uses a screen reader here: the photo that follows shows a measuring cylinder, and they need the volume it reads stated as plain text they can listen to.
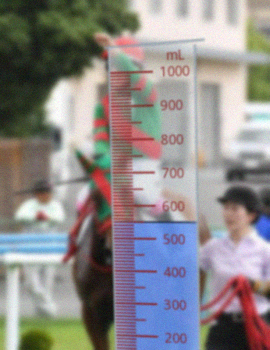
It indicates 550 mL
